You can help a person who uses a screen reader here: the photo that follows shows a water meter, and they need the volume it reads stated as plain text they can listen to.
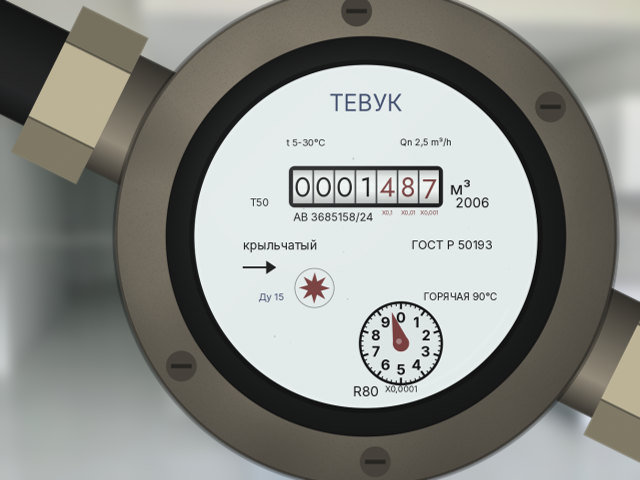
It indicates 1.4869 m³
